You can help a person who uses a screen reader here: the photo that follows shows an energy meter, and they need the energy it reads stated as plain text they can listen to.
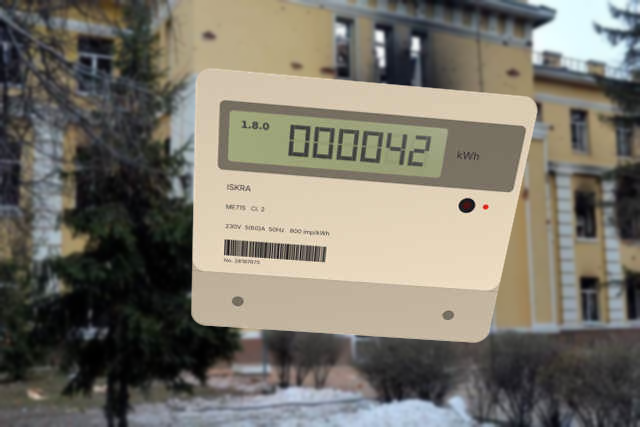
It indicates 42 kWh
